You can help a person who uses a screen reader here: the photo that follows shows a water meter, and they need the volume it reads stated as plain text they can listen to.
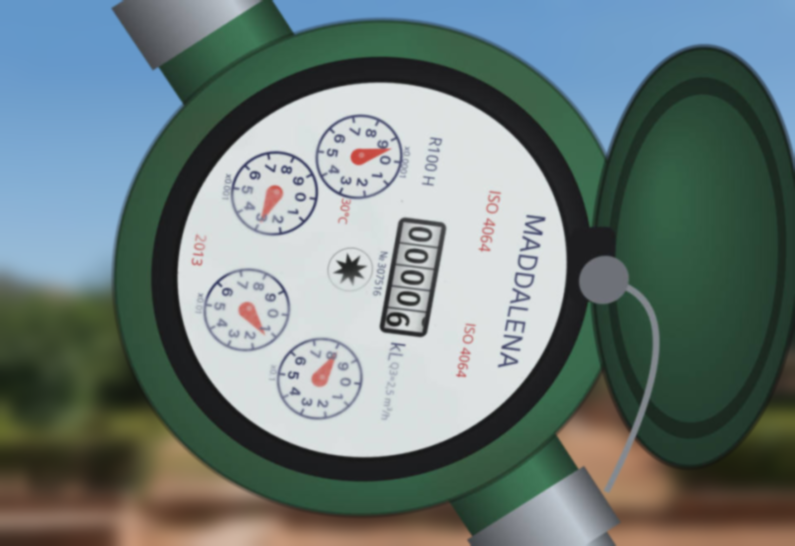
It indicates 5.8129 kL
